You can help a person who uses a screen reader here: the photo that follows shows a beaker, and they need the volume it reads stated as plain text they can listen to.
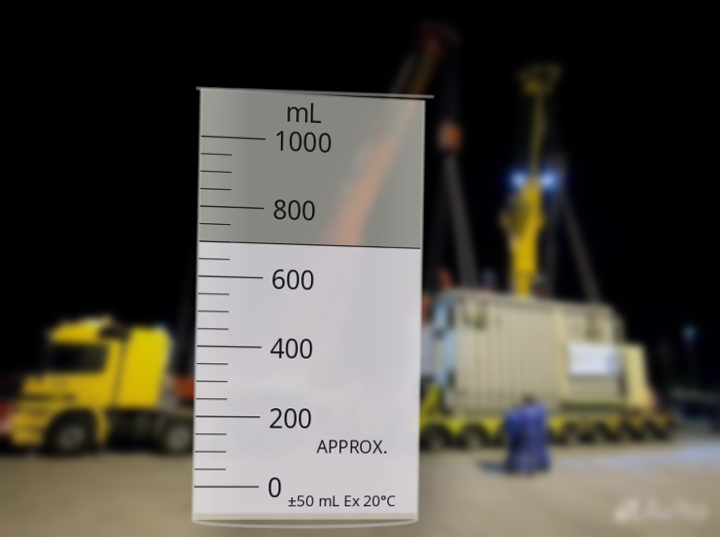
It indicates 700 mL
